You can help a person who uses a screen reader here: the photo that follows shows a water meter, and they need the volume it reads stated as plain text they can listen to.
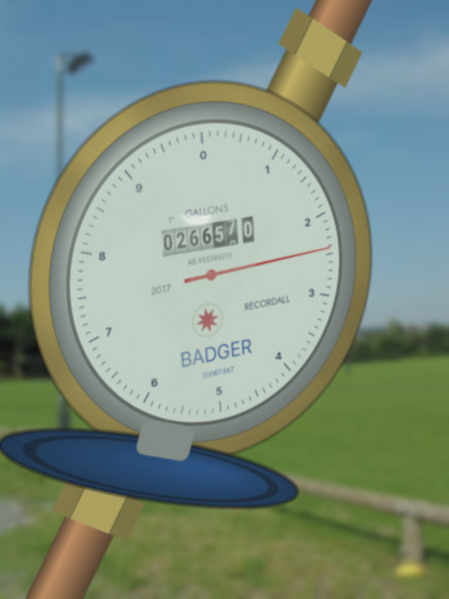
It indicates 266572.4 gal
